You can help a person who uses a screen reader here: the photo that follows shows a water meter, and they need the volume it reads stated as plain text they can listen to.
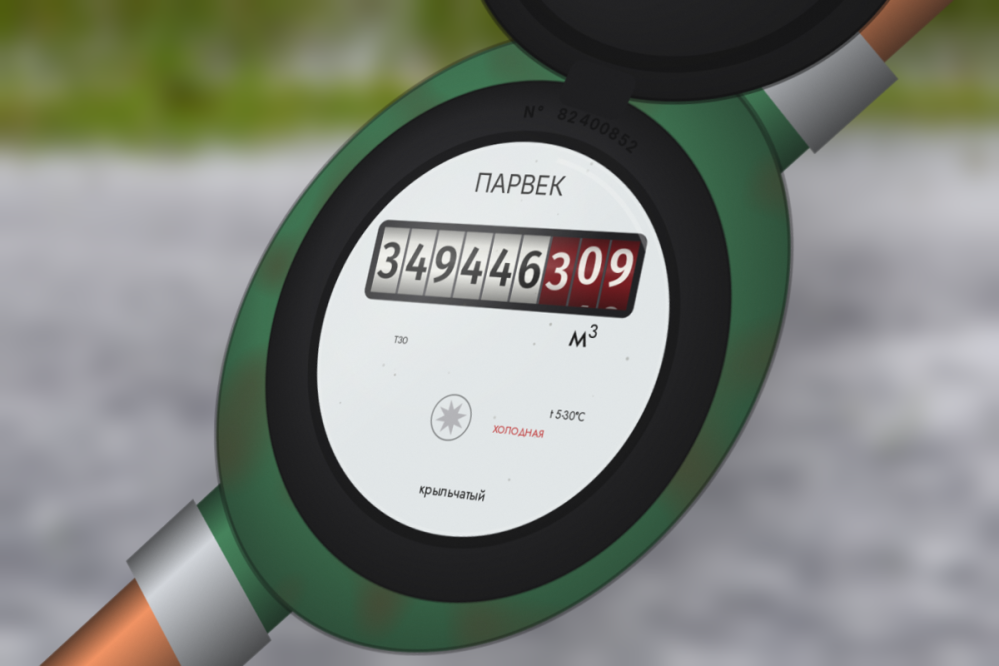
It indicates 349446.309 m³
